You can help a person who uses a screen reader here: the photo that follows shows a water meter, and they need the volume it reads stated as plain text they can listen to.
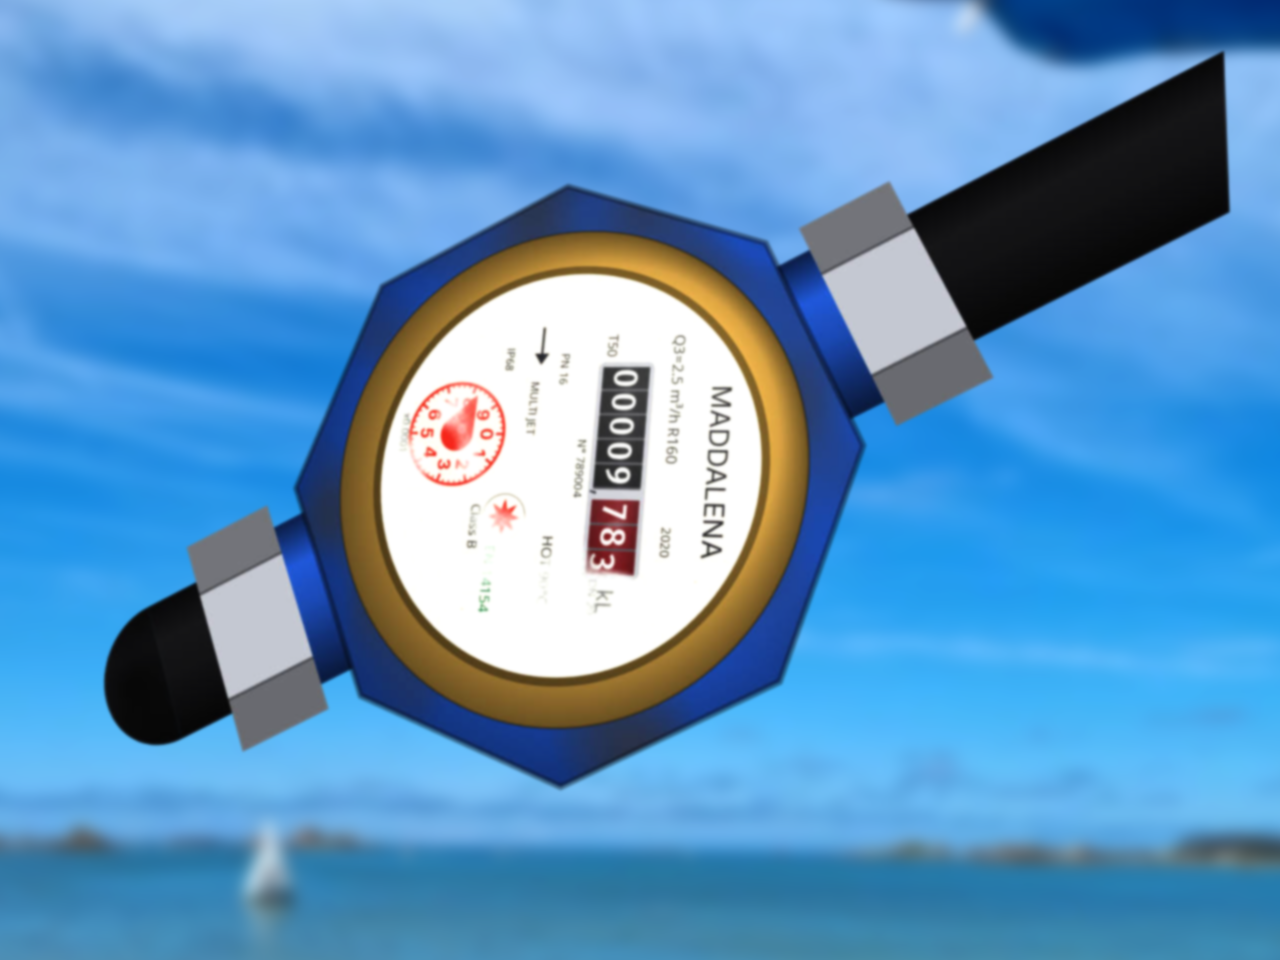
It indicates 9.7828 kL
